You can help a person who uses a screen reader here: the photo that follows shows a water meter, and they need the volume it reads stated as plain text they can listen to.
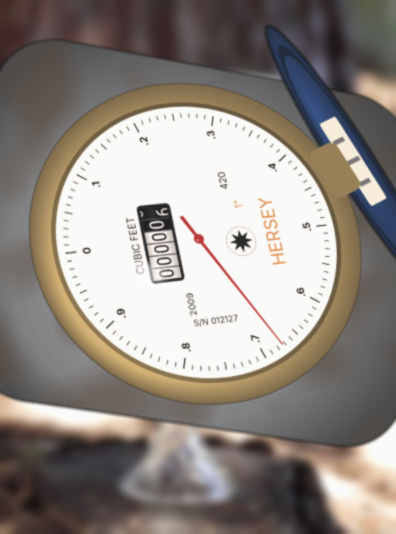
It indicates 5.67 ft³
